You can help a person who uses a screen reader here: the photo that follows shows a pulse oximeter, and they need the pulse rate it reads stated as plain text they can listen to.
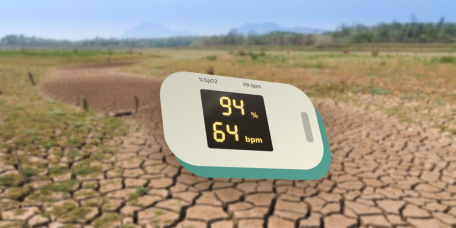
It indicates 64 bpm
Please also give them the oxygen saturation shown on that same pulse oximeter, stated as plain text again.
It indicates 94 %
